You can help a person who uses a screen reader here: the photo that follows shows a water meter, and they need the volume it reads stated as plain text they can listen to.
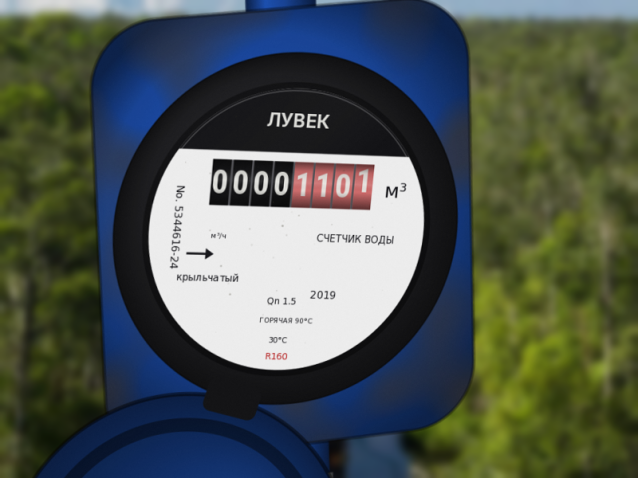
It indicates 0.1101 m³
